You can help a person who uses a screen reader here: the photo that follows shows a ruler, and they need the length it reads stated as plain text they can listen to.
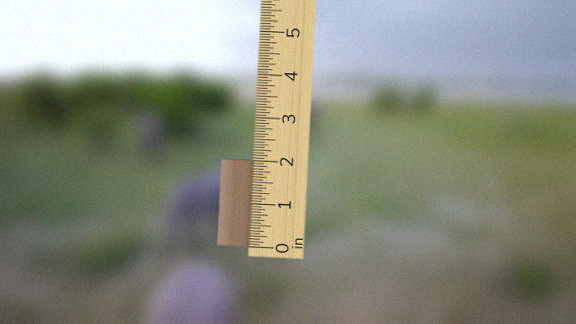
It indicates 2 in
